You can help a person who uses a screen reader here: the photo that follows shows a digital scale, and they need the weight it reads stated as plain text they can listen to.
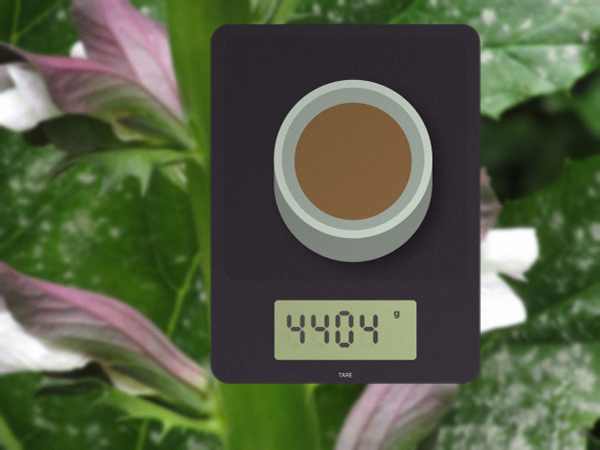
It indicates 4404 g
